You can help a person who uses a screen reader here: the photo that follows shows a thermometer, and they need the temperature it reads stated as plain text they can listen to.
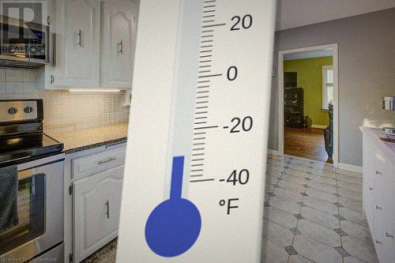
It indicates -30 °F
